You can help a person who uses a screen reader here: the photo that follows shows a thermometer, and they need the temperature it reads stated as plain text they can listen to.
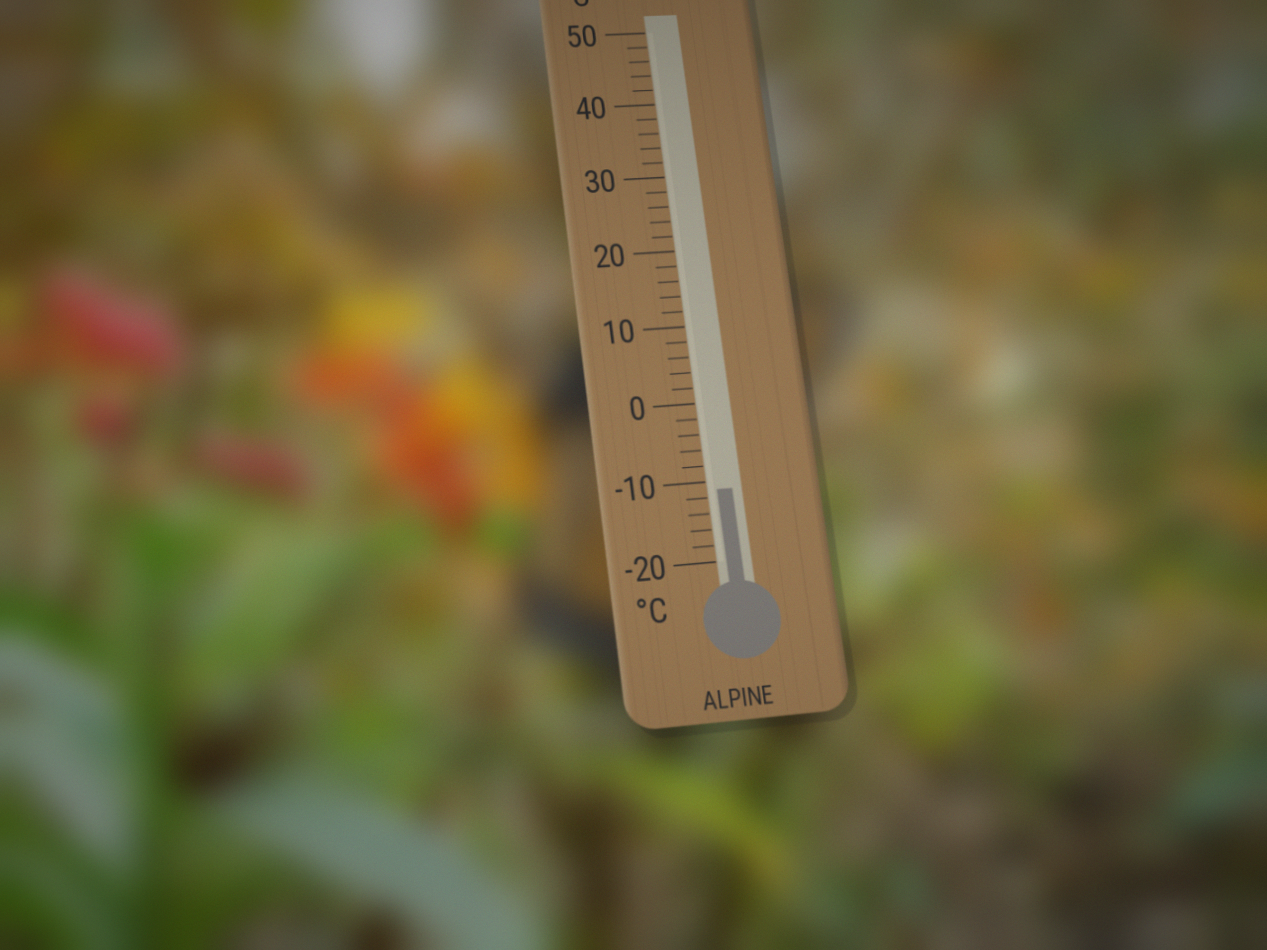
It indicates -11 °C
